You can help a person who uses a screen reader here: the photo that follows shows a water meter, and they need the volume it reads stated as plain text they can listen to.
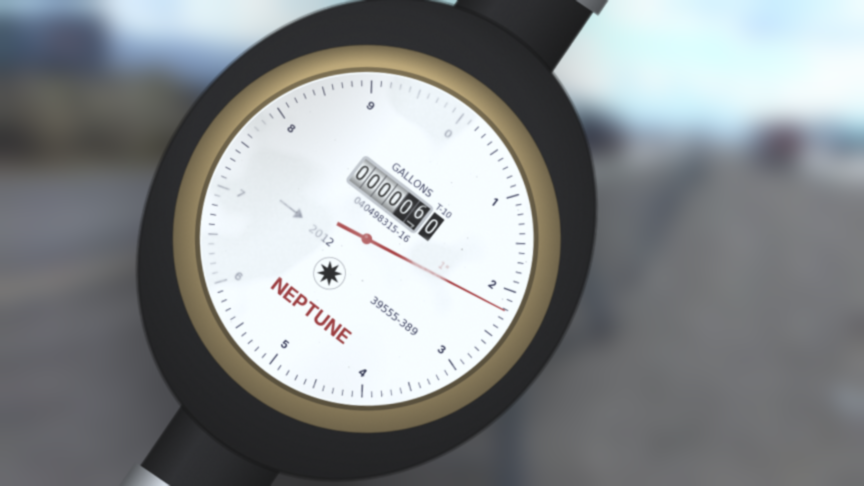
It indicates 62.2 gal
